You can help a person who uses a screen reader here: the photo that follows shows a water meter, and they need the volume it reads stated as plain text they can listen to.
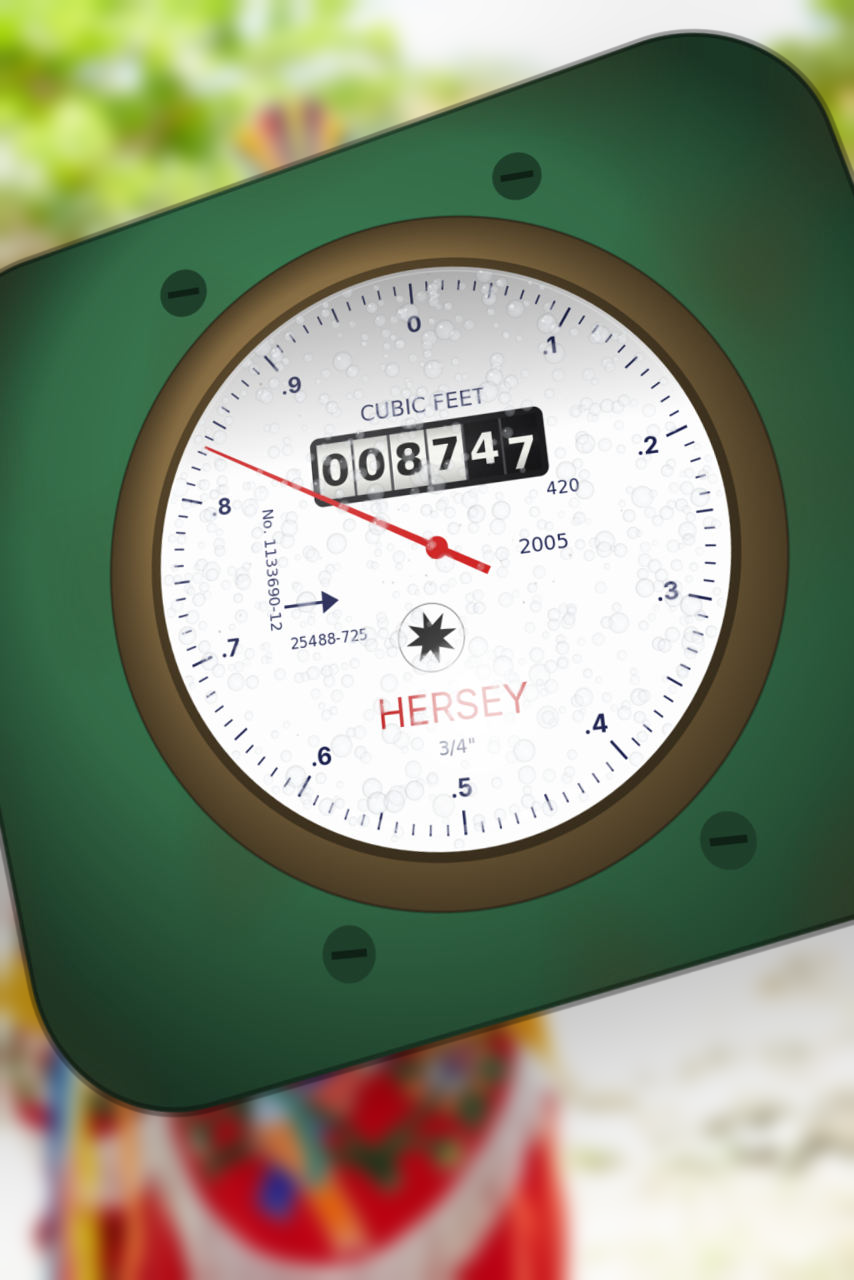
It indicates 8746.83 ft³
